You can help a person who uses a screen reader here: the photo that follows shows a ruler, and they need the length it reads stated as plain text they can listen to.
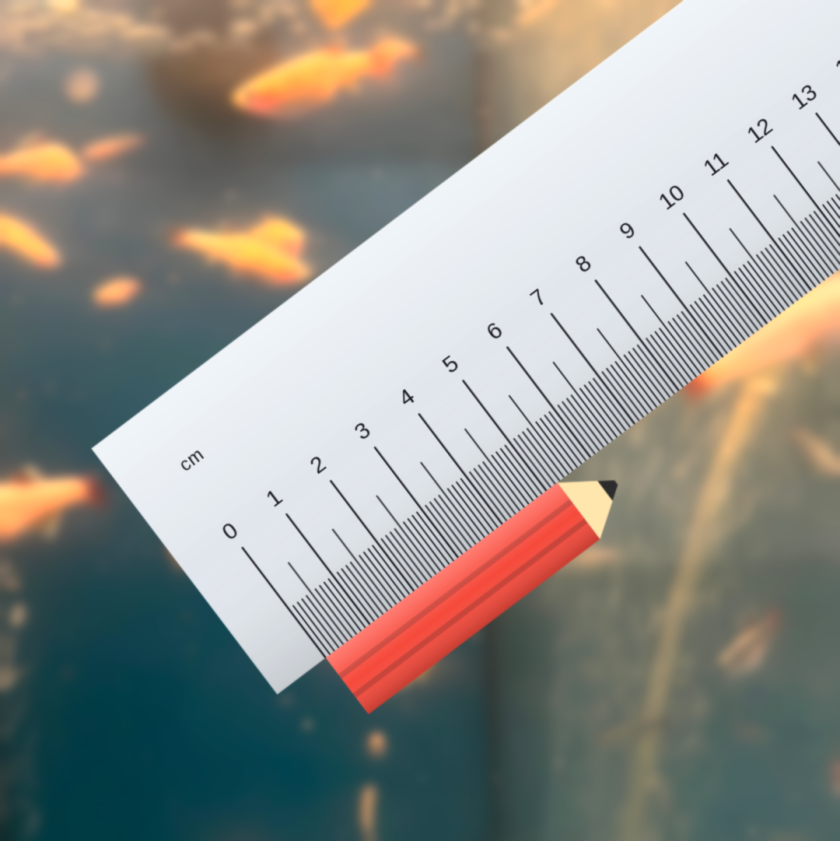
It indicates 6.1 cm
